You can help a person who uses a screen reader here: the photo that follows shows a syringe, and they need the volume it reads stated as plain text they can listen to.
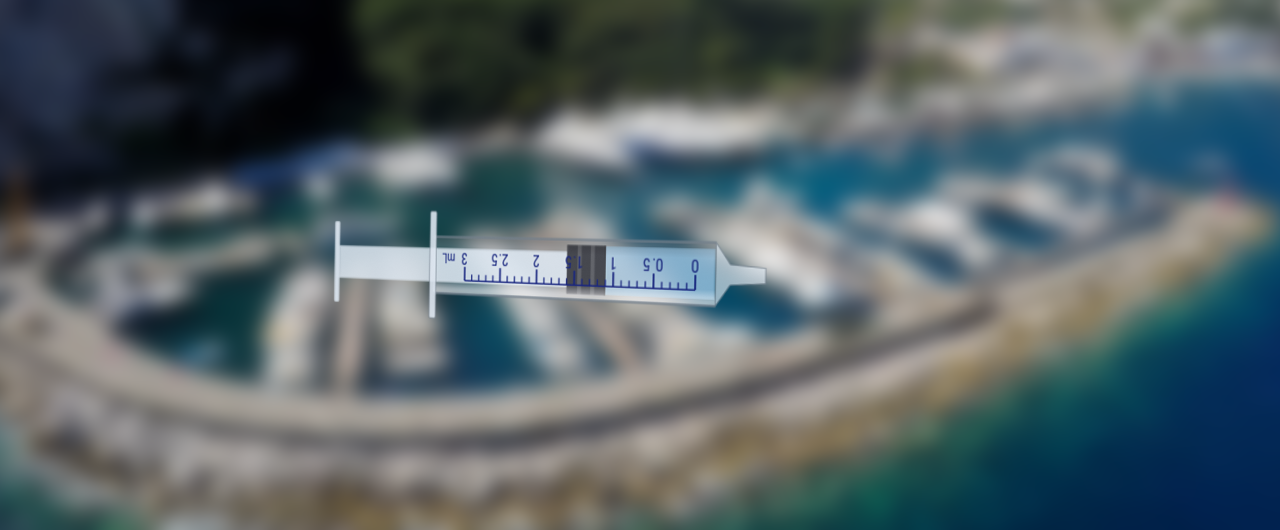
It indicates 1.1 mL
